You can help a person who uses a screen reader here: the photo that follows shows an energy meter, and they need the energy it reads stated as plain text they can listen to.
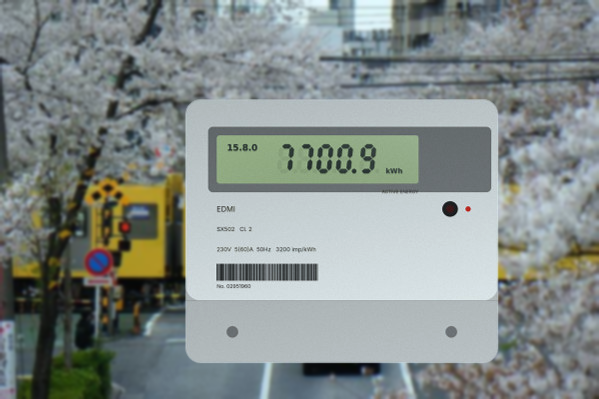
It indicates 7700.9 kWh
